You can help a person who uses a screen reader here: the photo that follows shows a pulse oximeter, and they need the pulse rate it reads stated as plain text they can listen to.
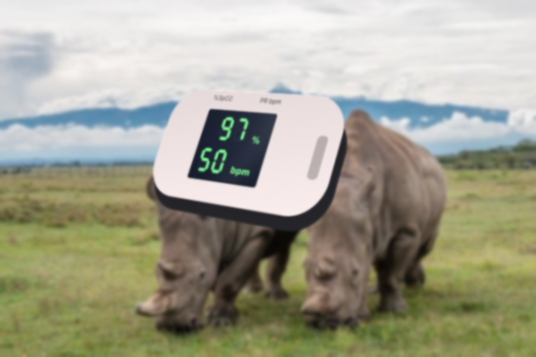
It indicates 50 bpm
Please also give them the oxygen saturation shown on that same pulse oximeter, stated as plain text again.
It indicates 97 %
